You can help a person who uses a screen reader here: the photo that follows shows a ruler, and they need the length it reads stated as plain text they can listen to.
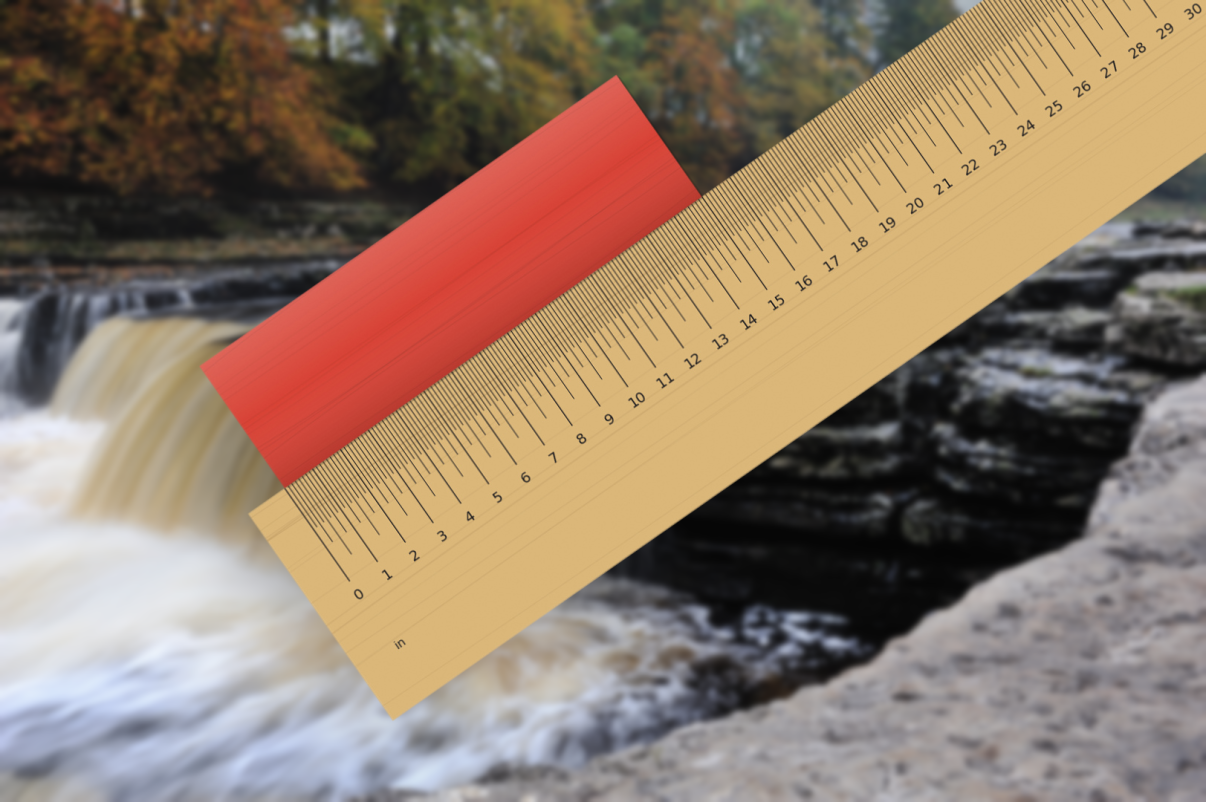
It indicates 15 in
